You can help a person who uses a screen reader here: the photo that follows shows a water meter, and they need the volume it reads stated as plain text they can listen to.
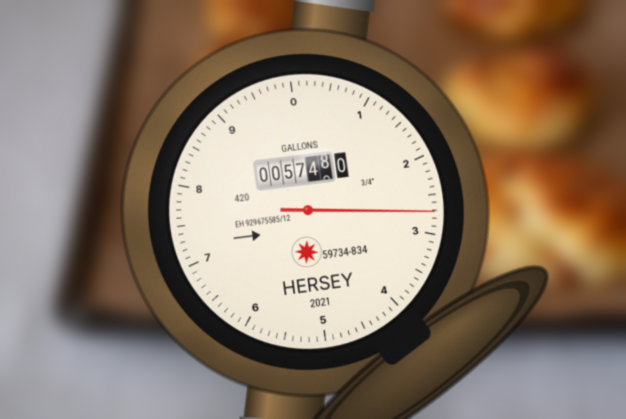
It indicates 57482.7 gal
